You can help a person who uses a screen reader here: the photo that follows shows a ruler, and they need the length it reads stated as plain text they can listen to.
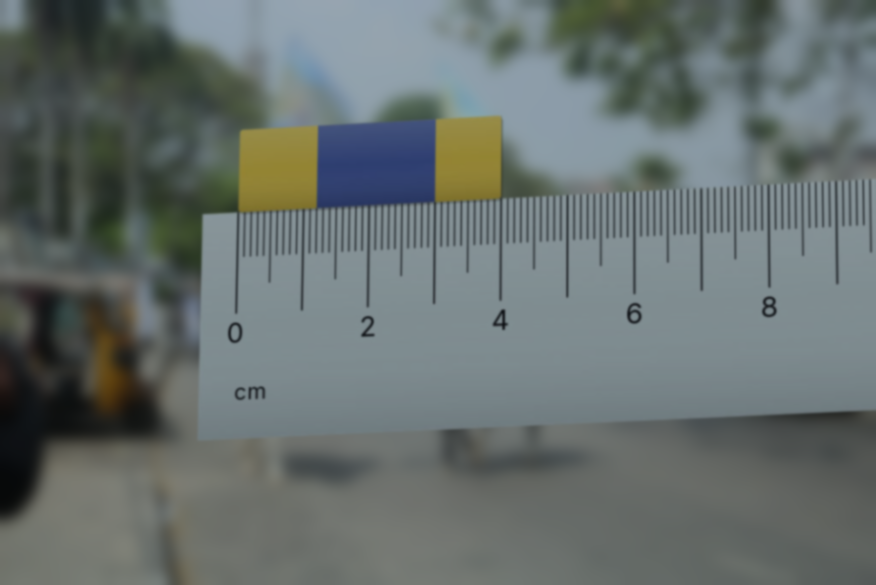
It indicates 4 cm
